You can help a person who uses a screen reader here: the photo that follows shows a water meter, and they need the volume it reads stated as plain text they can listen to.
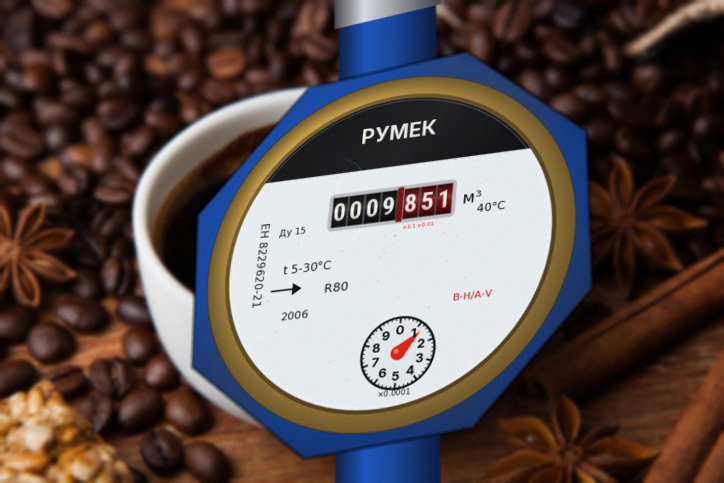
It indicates 9.8511 m³
